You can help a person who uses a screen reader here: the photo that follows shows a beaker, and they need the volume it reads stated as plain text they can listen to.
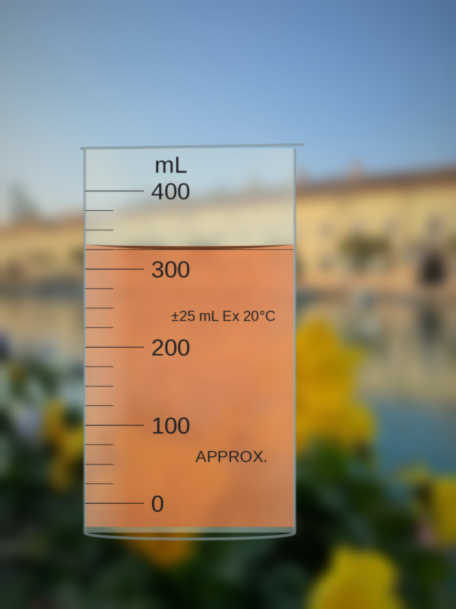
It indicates 325 mL
